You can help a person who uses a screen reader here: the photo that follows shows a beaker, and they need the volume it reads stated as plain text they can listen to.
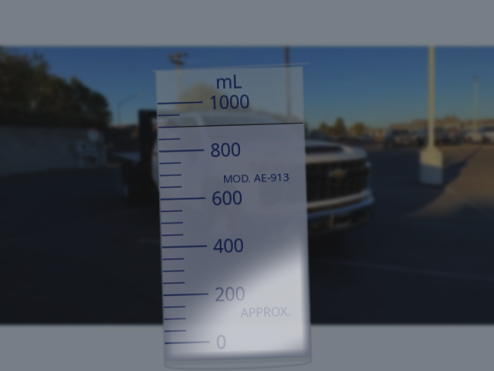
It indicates 900 mL
